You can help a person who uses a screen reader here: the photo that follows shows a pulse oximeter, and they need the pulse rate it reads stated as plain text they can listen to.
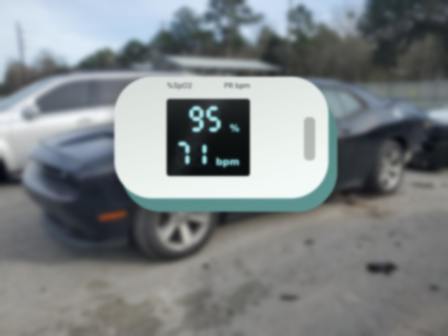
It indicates 71 bpm
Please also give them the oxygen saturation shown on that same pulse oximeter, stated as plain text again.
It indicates 95 %
